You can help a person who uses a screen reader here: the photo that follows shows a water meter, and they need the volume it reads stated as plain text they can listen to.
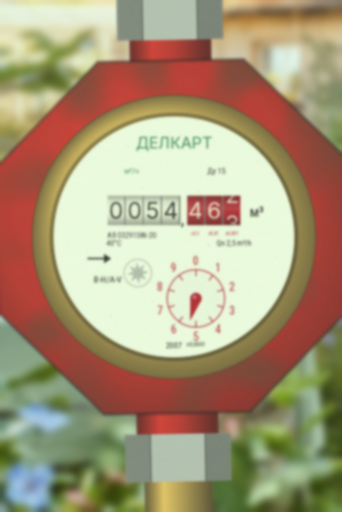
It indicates 54.4625 m³
